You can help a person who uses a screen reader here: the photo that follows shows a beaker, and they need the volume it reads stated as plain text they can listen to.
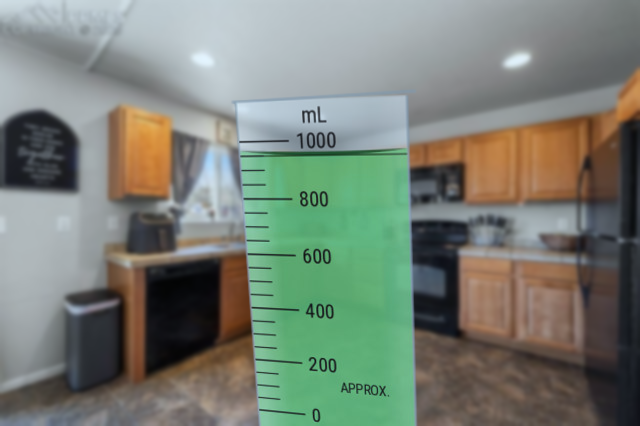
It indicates 950 mL
